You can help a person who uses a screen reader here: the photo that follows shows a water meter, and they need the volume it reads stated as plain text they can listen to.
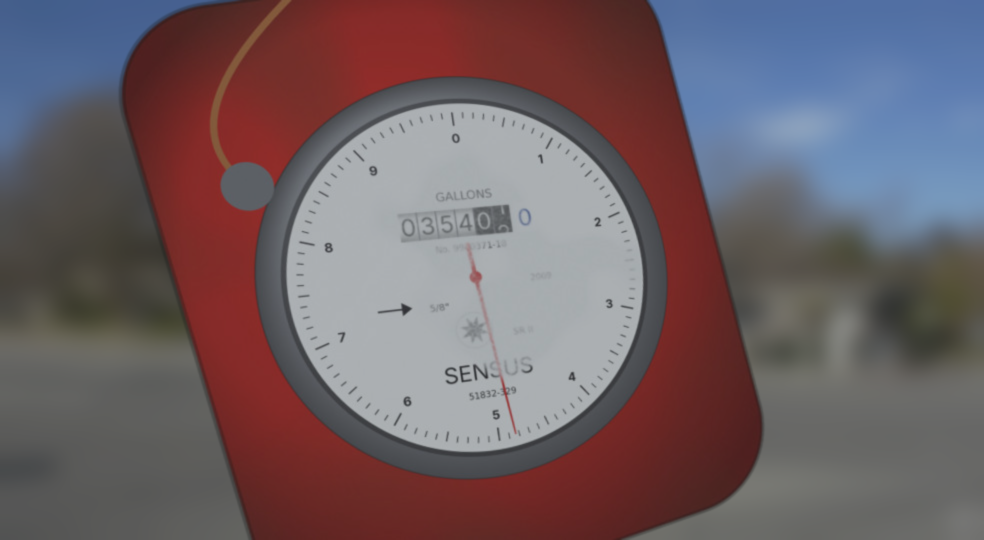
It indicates 354014.8 gal
